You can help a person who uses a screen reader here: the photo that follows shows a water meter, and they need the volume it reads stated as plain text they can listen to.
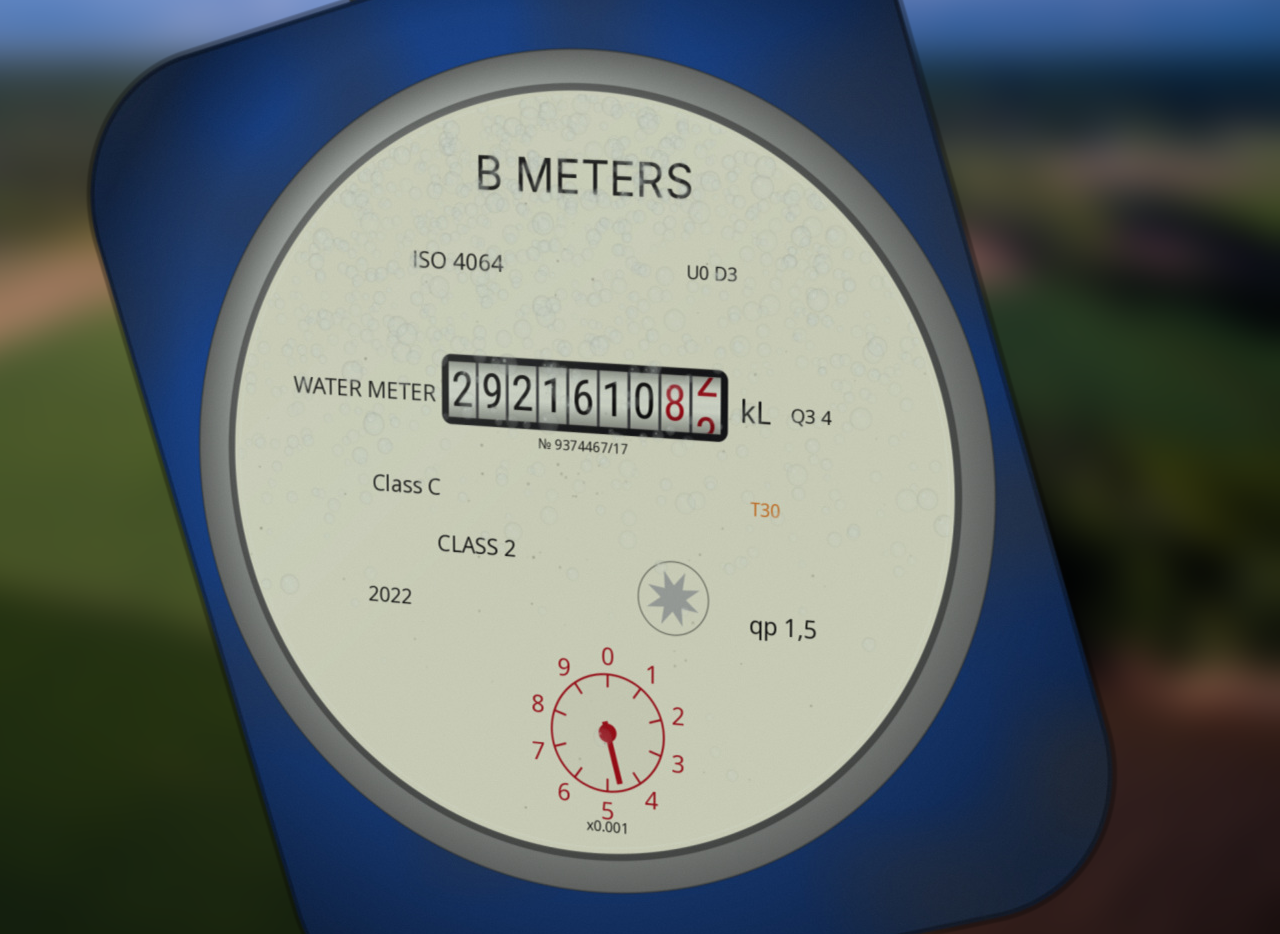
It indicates 2921610.824 kL
